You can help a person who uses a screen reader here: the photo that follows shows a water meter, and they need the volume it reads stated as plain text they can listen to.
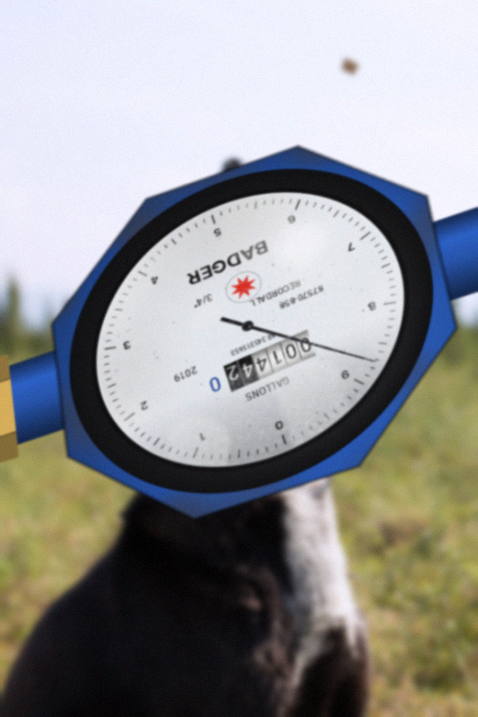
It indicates 14418.7 gal
